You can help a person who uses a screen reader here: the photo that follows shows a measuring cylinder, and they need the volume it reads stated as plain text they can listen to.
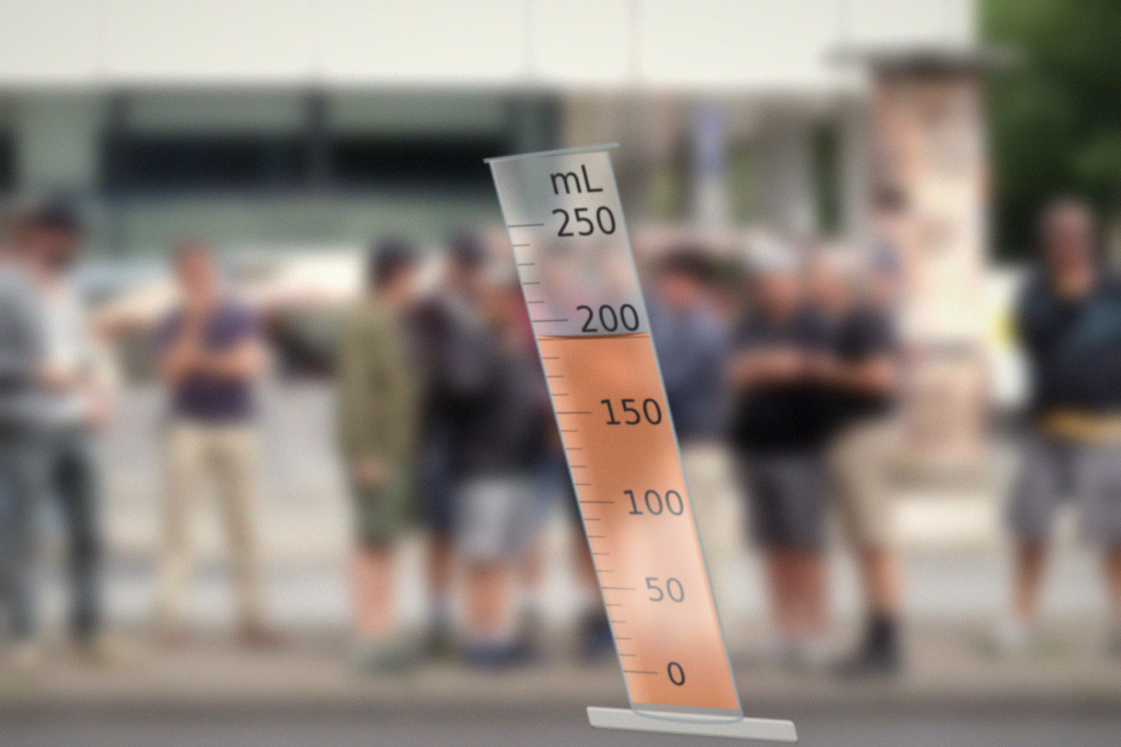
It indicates 190 mL
